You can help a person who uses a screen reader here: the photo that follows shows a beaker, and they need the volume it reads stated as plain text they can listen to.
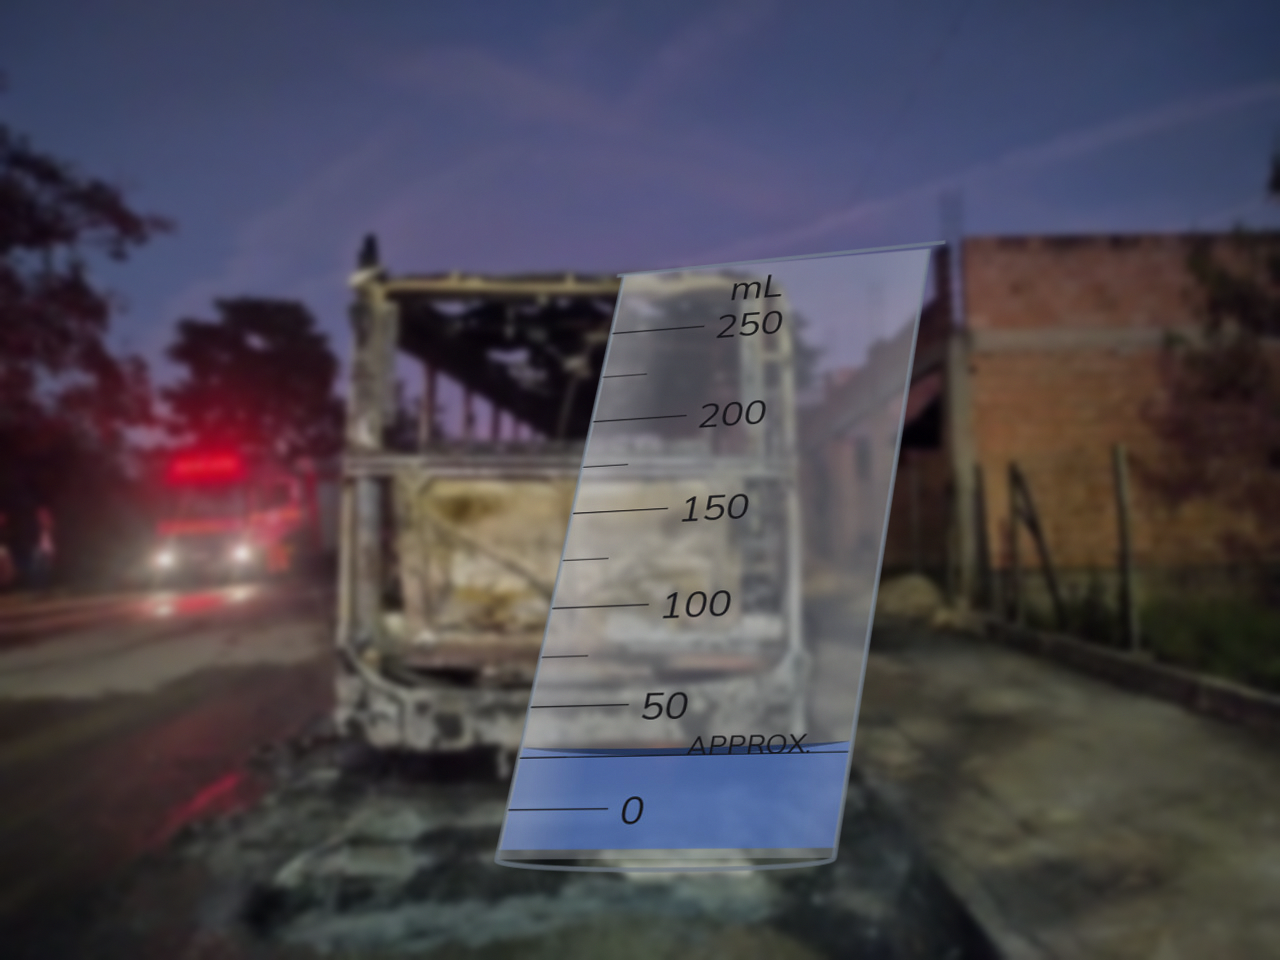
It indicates 25 mL
